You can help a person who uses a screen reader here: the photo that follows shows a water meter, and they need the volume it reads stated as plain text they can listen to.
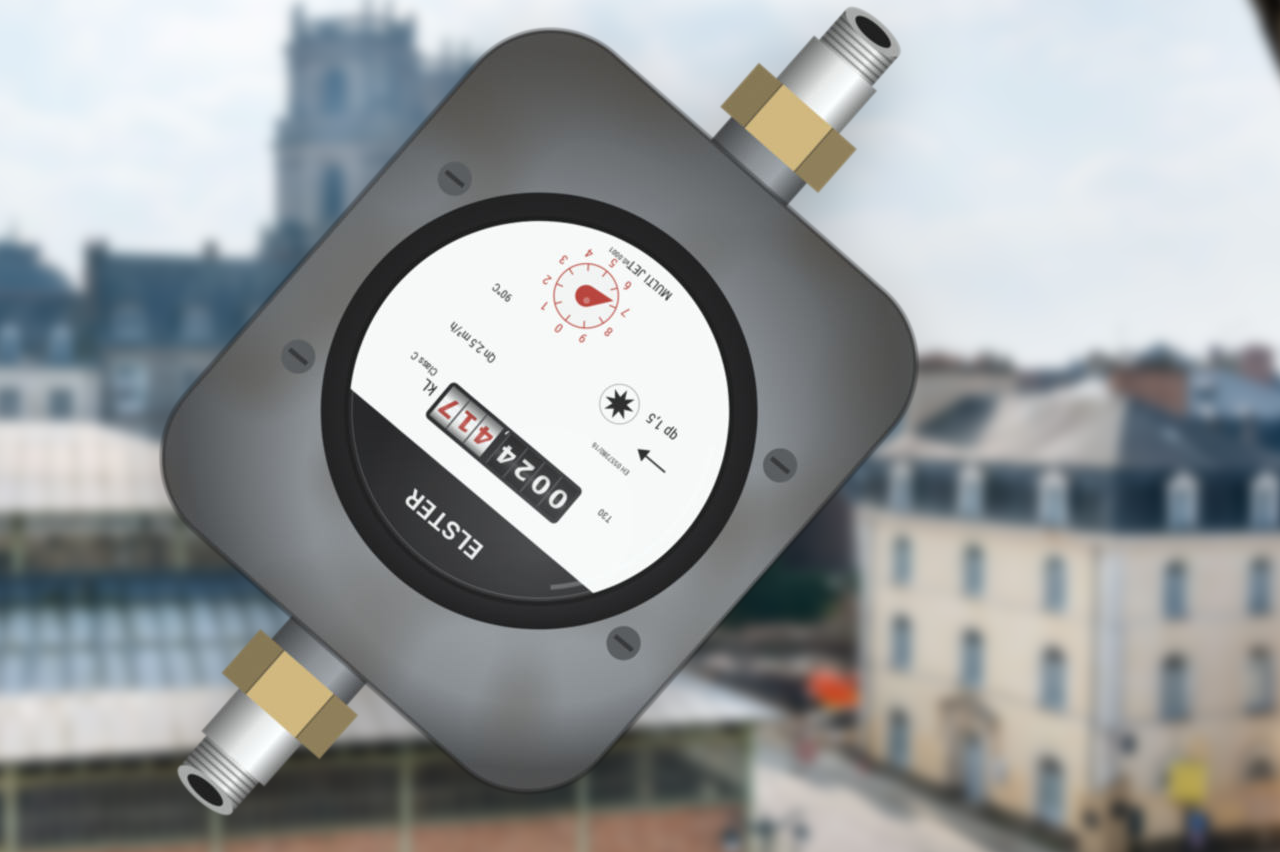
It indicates 24.4176 kL
